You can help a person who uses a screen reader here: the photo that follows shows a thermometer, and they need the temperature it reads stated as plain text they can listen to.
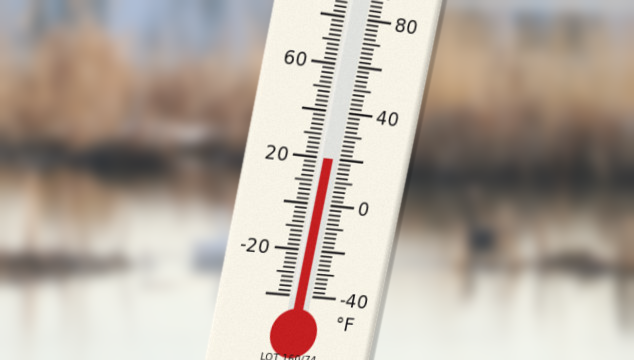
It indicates 20 °F
